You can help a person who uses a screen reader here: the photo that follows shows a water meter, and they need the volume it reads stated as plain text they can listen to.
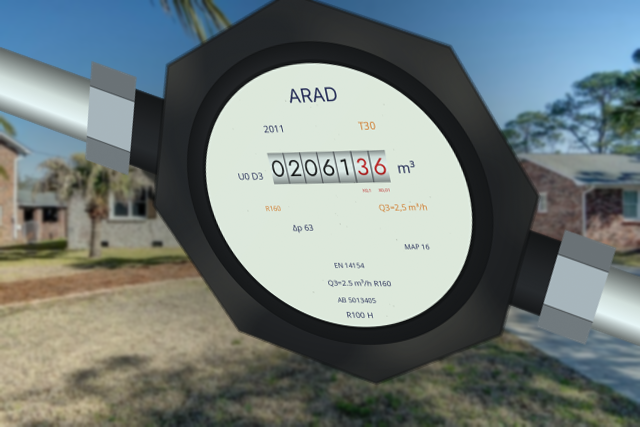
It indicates 2061.36 m³
